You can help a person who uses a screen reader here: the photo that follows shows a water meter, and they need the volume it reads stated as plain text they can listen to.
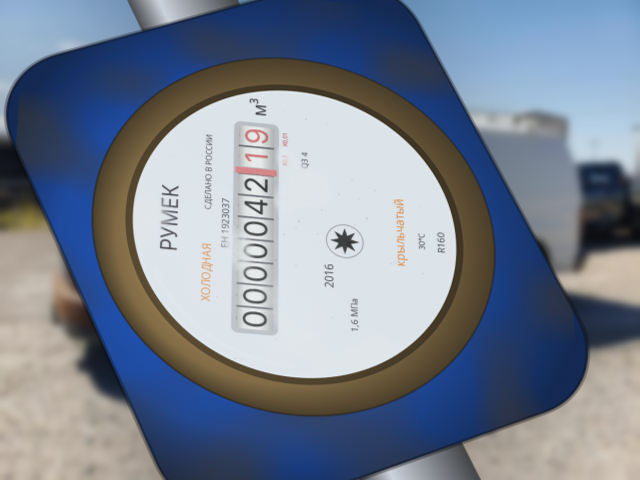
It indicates 42.19 m³
